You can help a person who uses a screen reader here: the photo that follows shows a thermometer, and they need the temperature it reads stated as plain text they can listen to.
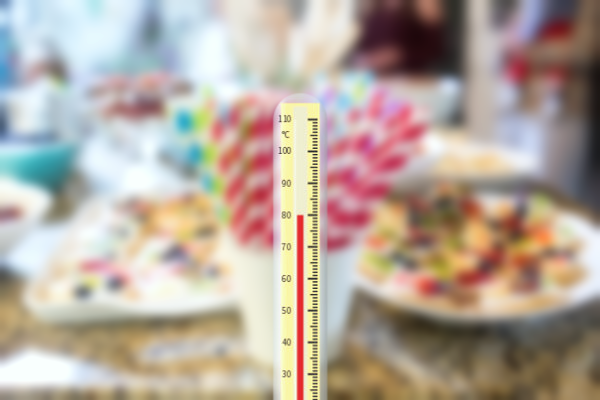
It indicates 80 °C
